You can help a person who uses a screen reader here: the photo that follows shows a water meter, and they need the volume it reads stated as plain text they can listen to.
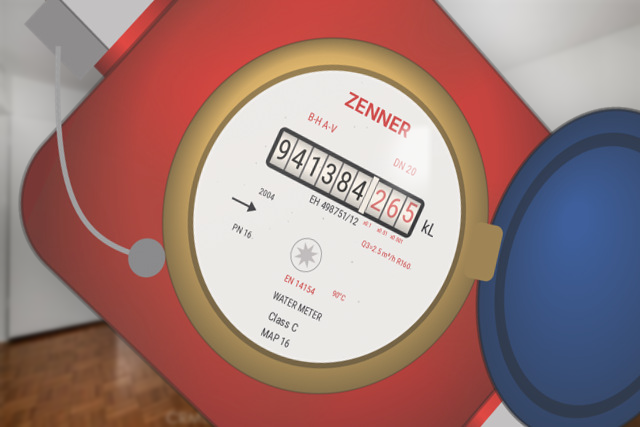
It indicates 941384.265 kL
